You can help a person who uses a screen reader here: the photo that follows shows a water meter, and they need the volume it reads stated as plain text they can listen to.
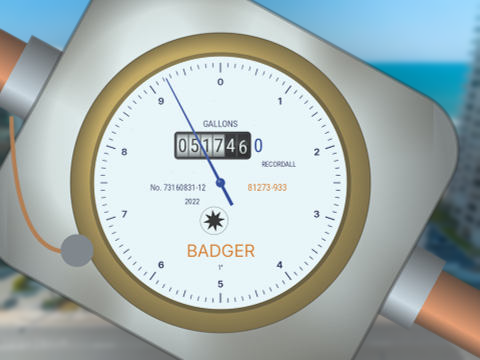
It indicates 517459.2 gal
